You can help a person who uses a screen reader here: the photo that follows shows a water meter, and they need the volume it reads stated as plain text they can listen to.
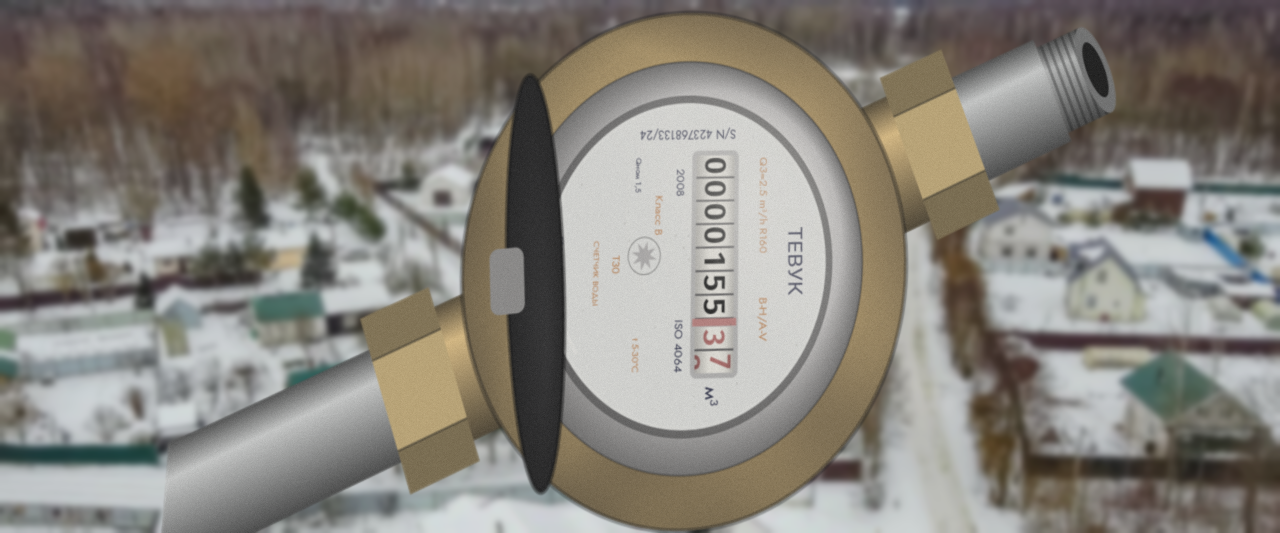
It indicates 155.37 m³
